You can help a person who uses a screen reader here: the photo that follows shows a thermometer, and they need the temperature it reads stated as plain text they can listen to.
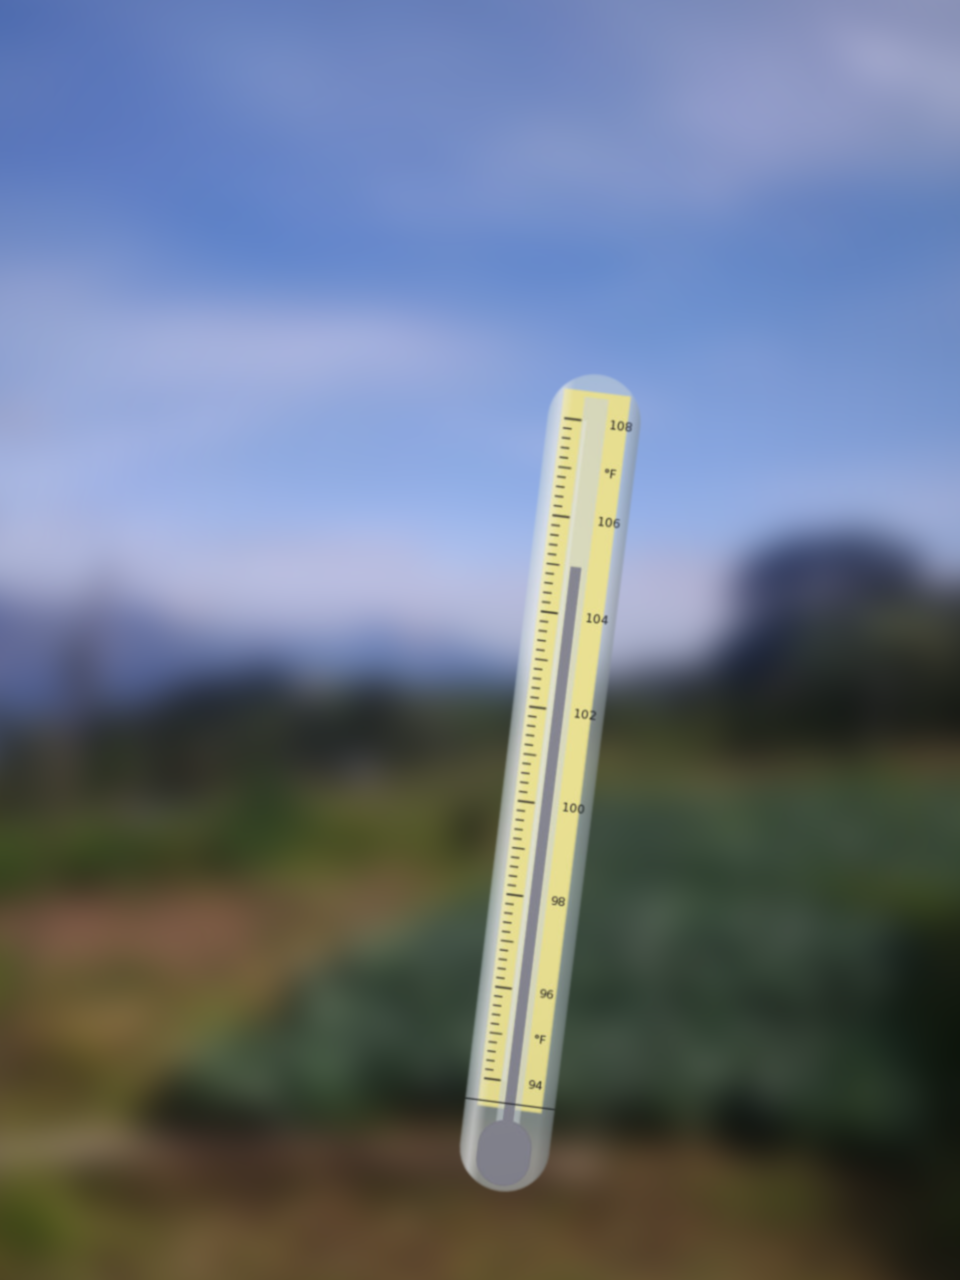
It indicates 105 °F
